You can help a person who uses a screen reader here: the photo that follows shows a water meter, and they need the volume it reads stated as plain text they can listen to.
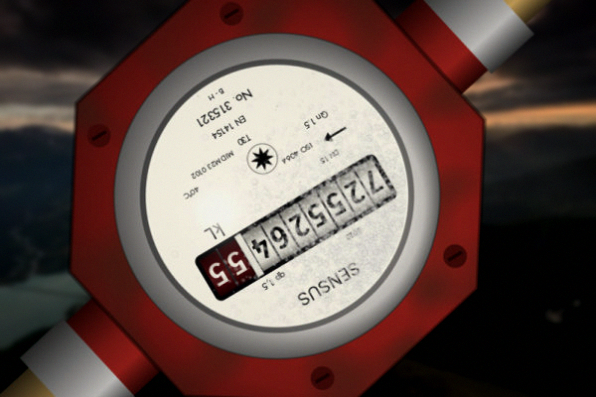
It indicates 7255264.55 kL
